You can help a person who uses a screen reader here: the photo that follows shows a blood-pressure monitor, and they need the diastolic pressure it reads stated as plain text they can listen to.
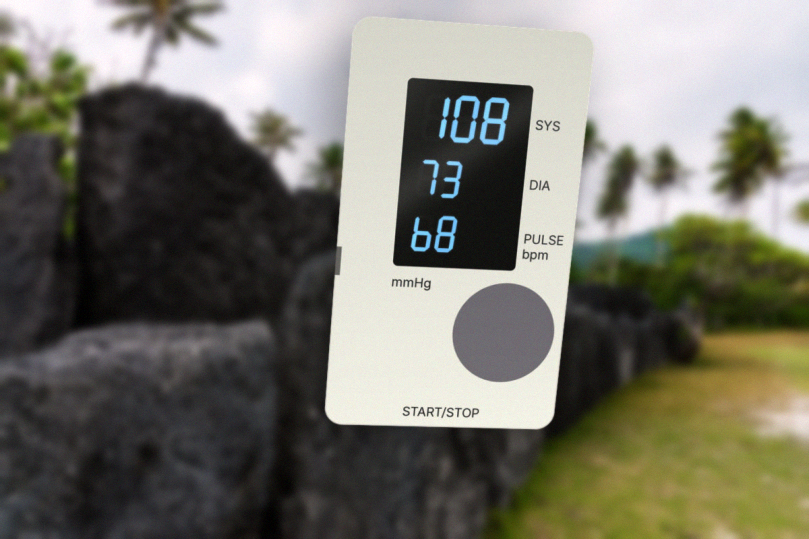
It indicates 73 mmHg
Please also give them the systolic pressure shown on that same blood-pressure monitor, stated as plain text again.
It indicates 108 mmHg
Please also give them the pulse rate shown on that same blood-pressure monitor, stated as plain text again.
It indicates 68 bpm
